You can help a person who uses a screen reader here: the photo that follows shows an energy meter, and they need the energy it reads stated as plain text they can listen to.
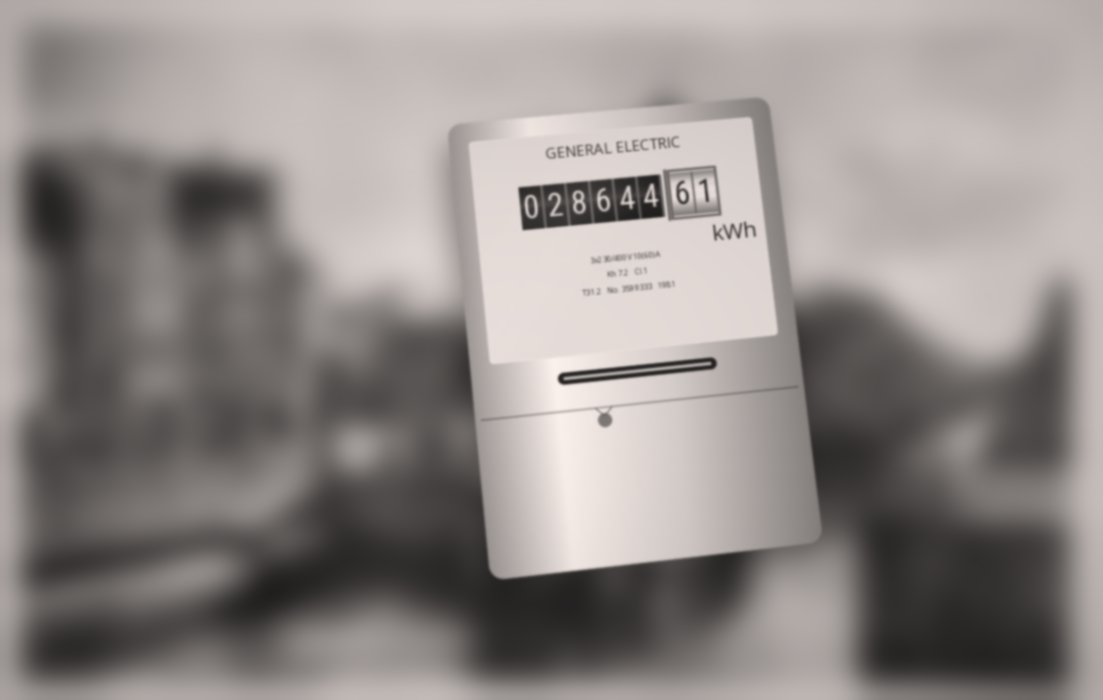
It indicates 28644.61 kWh
